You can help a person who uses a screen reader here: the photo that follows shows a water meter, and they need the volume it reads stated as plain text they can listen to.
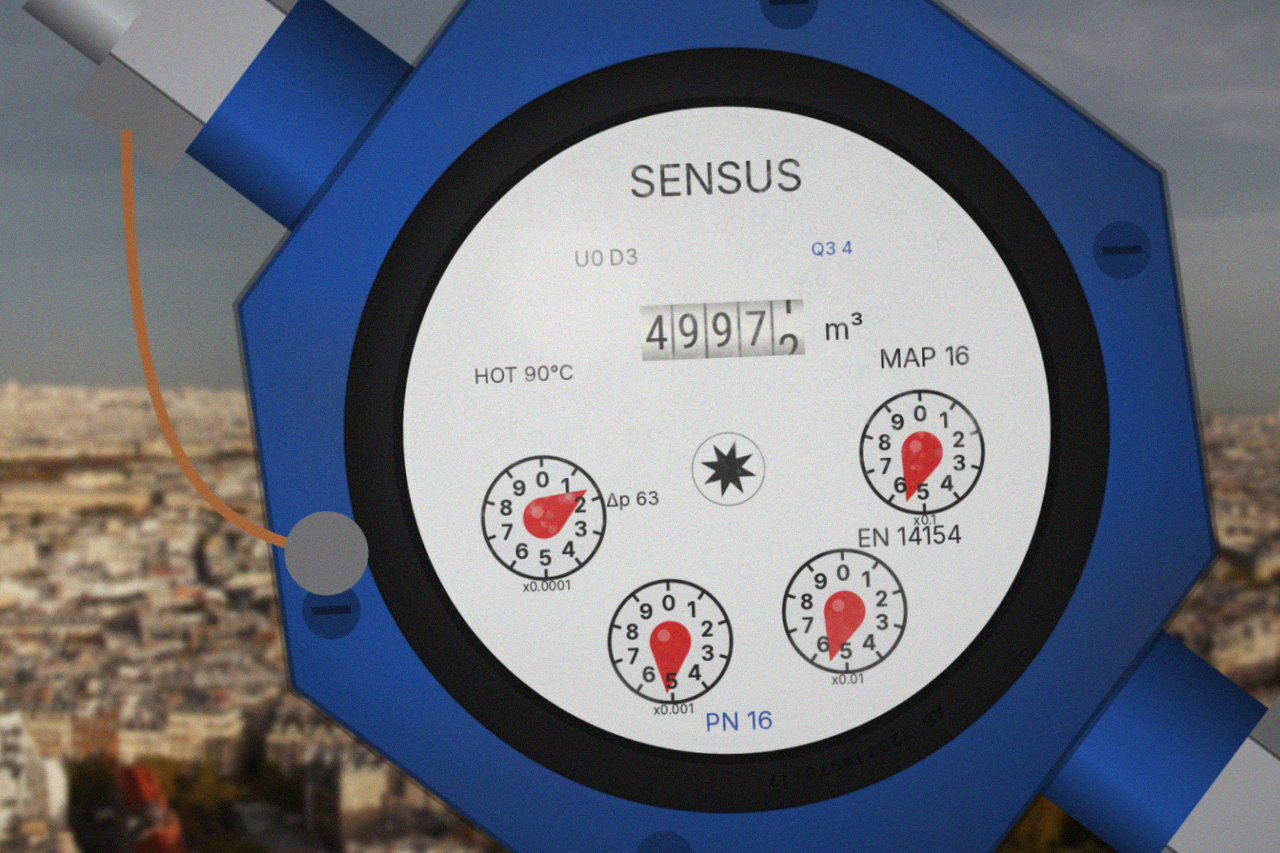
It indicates 49971.5551 m³
